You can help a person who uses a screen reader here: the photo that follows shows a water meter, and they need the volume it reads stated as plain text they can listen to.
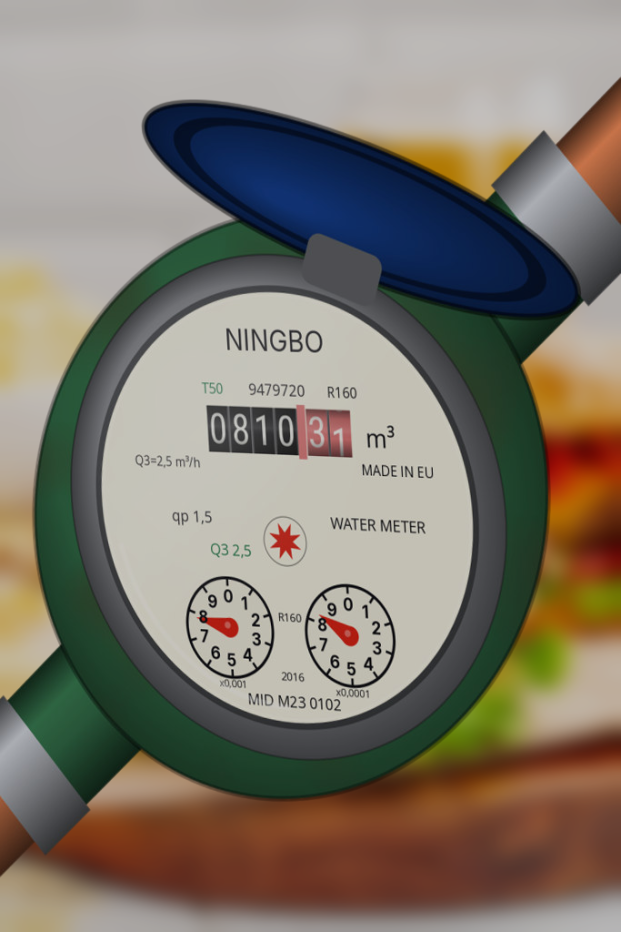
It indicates 810.3078 m³
